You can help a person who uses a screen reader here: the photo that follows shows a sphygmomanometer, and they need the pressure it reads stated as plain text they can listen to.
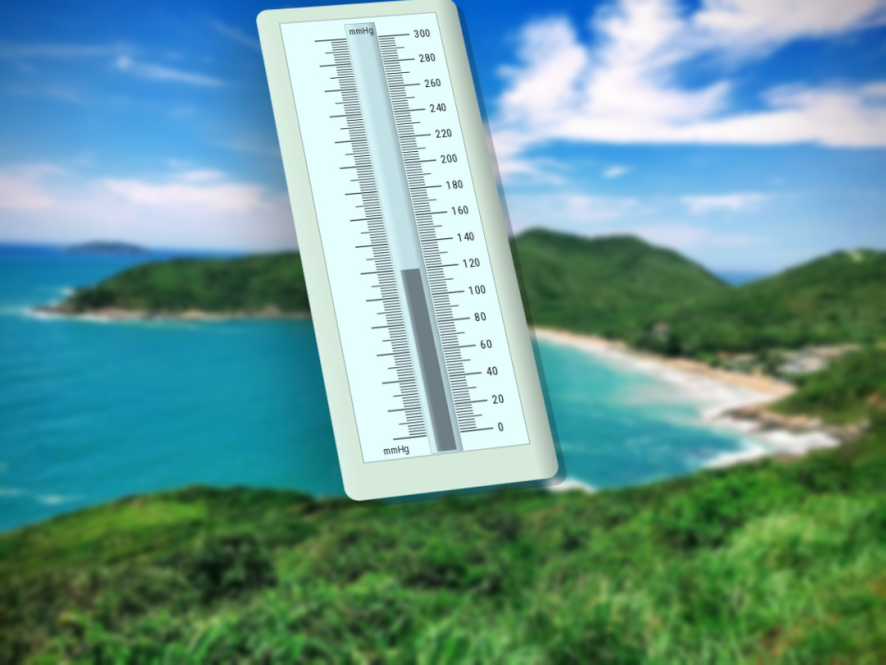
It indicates 120 mmHg
